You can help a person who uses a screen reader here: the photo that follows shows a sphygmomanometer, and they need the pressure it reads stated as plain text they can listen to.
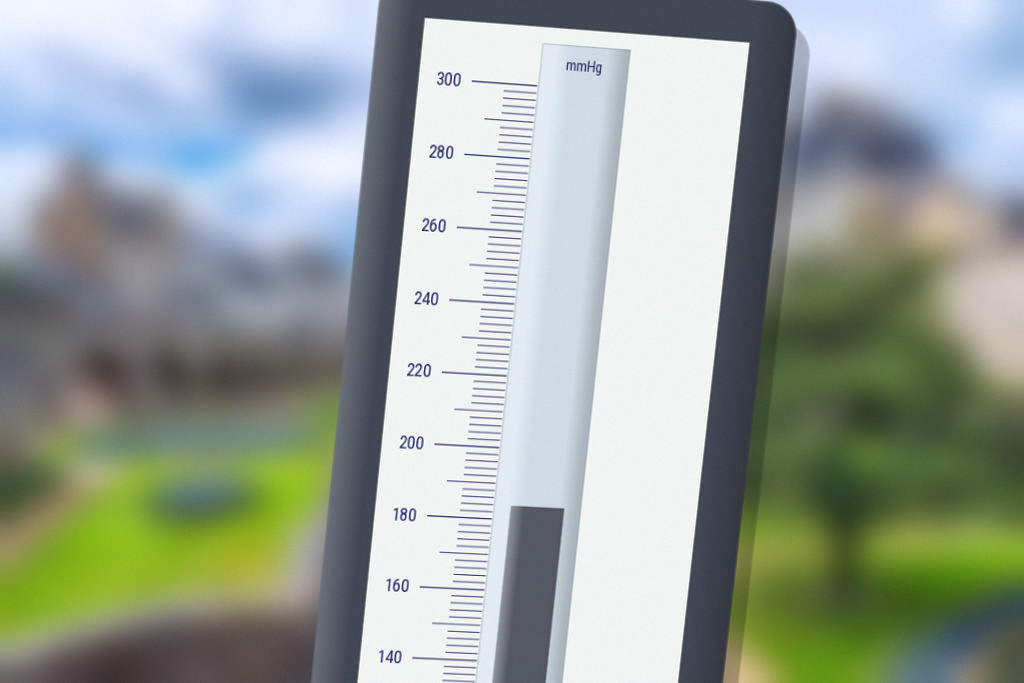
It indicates 184 mmHg
